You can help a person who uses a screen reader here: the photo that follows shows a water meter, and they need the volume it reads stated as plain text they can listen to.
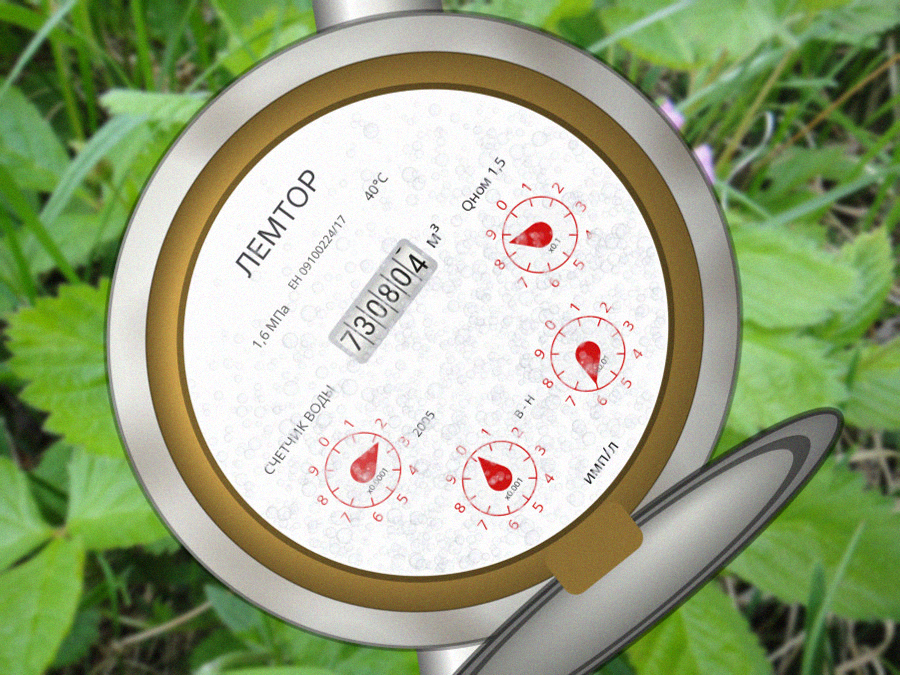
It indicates 730803.8602 m³
